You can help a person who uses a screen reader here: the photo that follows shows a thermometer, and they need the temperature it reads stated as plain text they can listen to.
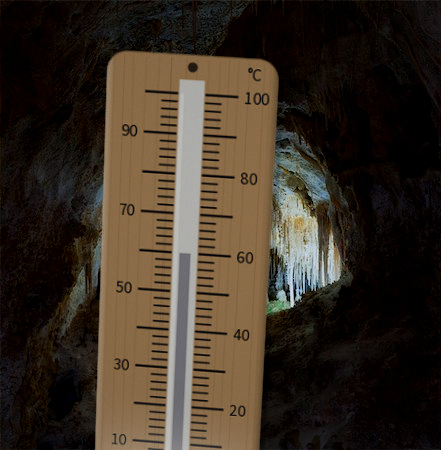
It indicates 60 °C
